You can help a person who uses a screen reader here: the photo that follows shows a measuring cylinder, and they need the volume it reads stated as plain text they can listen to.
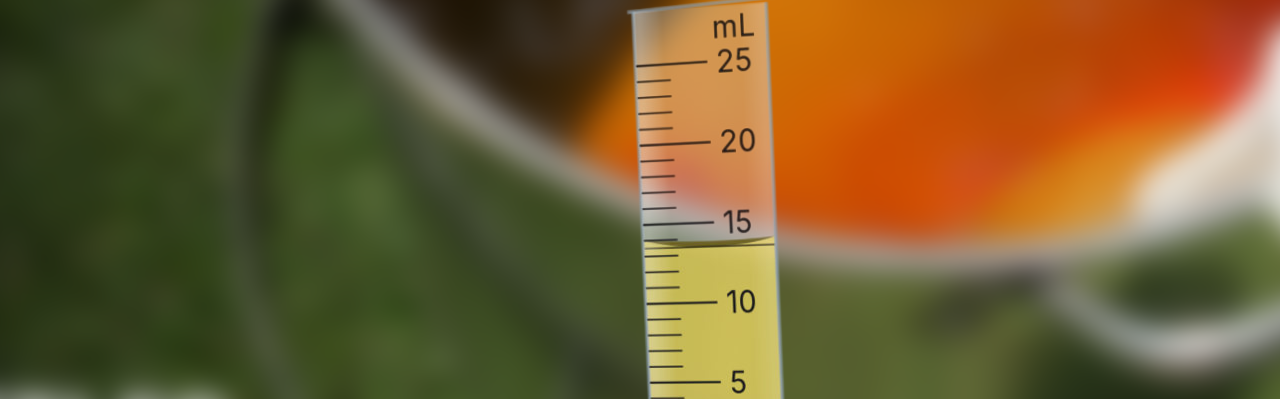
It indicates 13.5 mL
